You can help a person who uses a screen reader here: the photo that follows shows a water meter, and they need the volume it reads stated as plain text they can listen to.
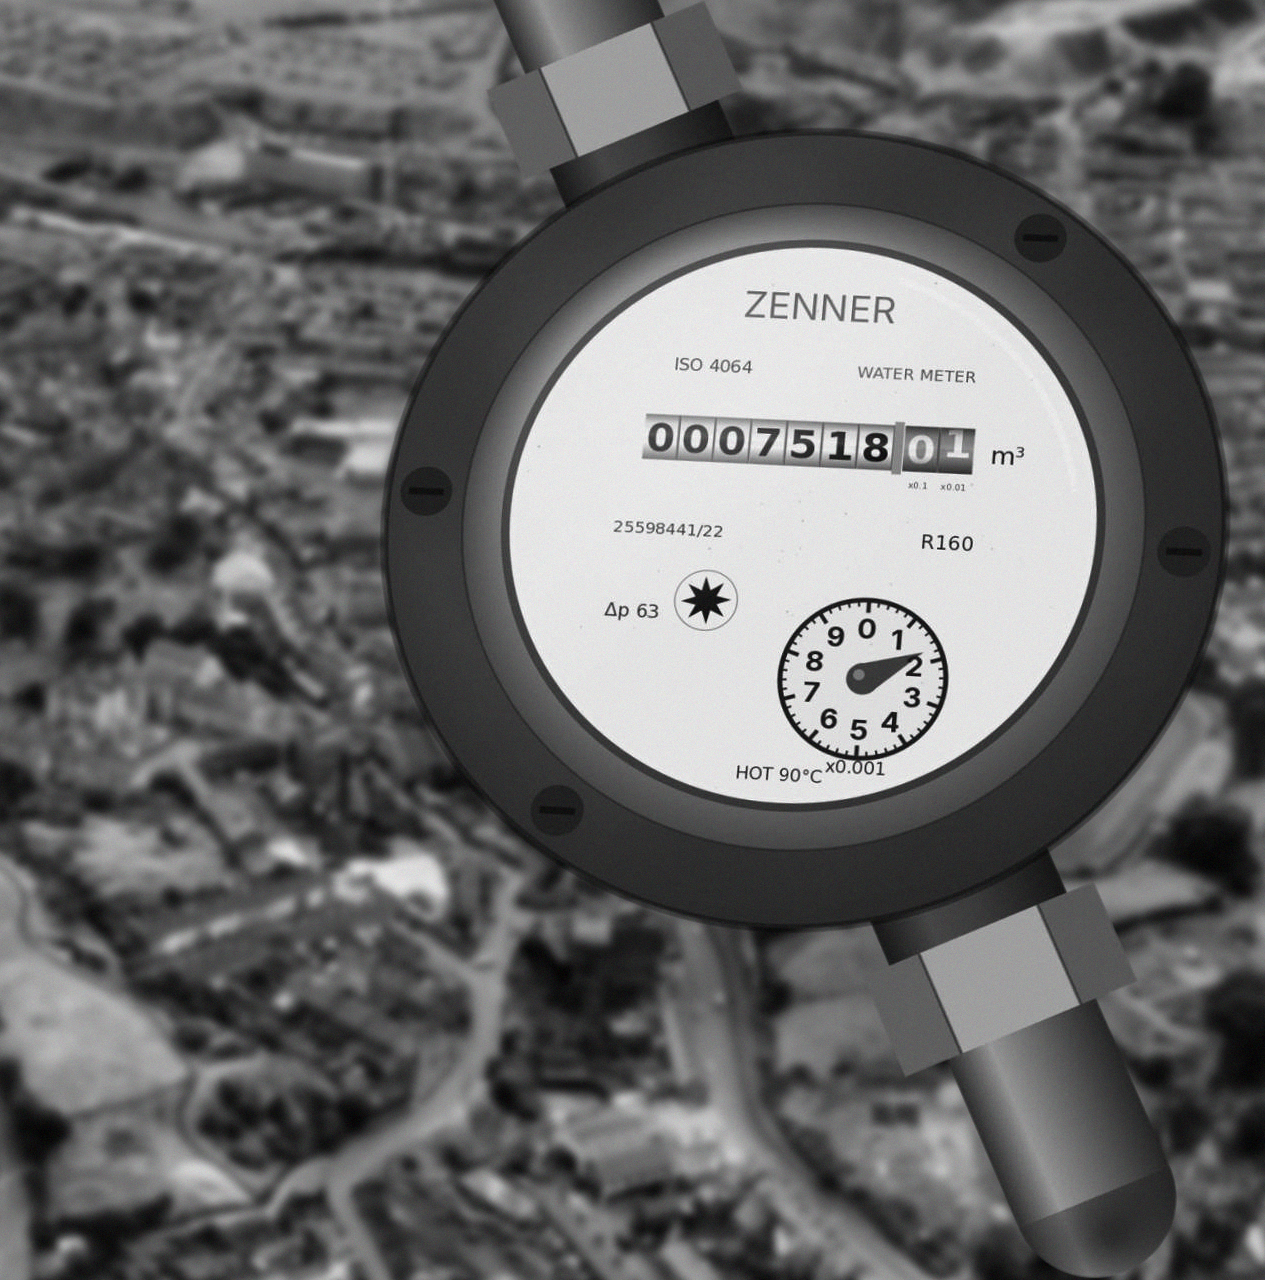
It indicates 7518.011 m³
